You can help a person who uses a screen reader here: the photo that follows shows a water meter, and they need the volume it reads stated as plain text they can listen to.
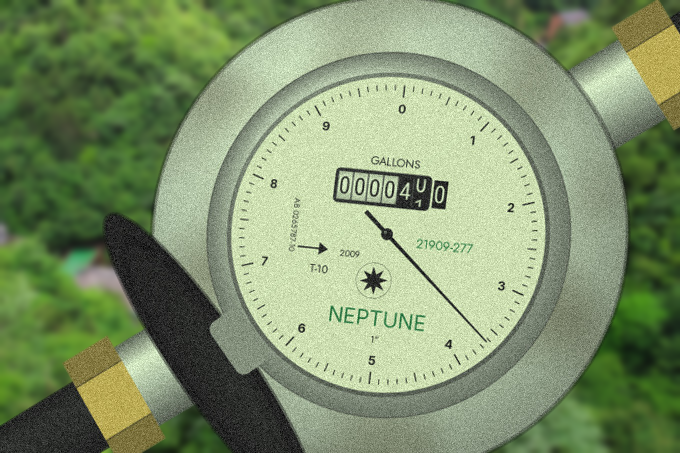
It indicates 403.6 gal
